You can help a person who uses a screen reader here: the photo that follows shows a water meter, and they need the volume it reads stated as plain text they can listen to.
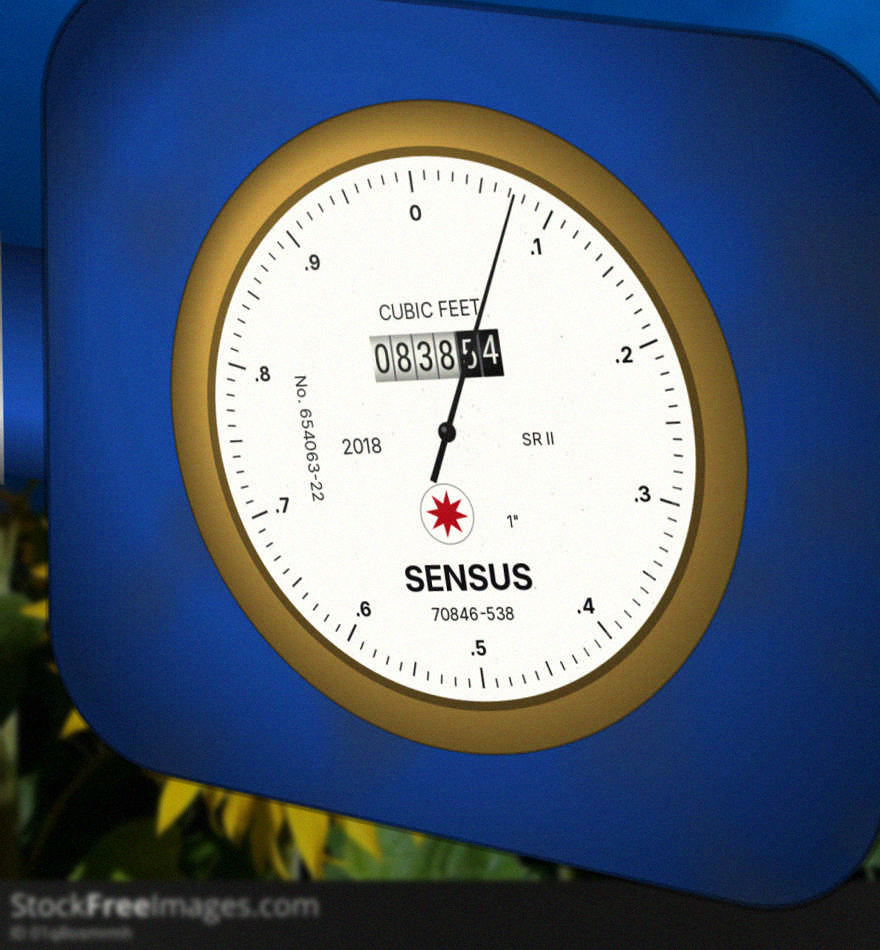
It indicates 83854.07 ft³
